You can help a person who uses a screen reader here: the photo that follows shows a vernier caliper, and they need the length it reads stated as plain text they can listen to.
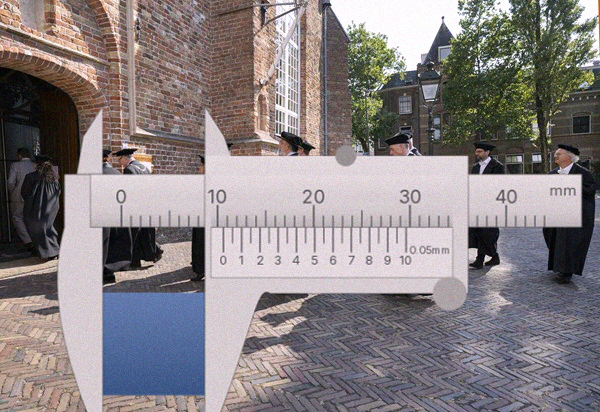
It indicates 10.6 mm
